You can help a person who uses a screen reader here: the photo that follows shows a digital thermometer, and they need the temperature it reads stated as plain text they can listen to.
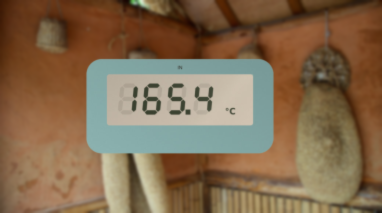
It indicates 165.4 °C
